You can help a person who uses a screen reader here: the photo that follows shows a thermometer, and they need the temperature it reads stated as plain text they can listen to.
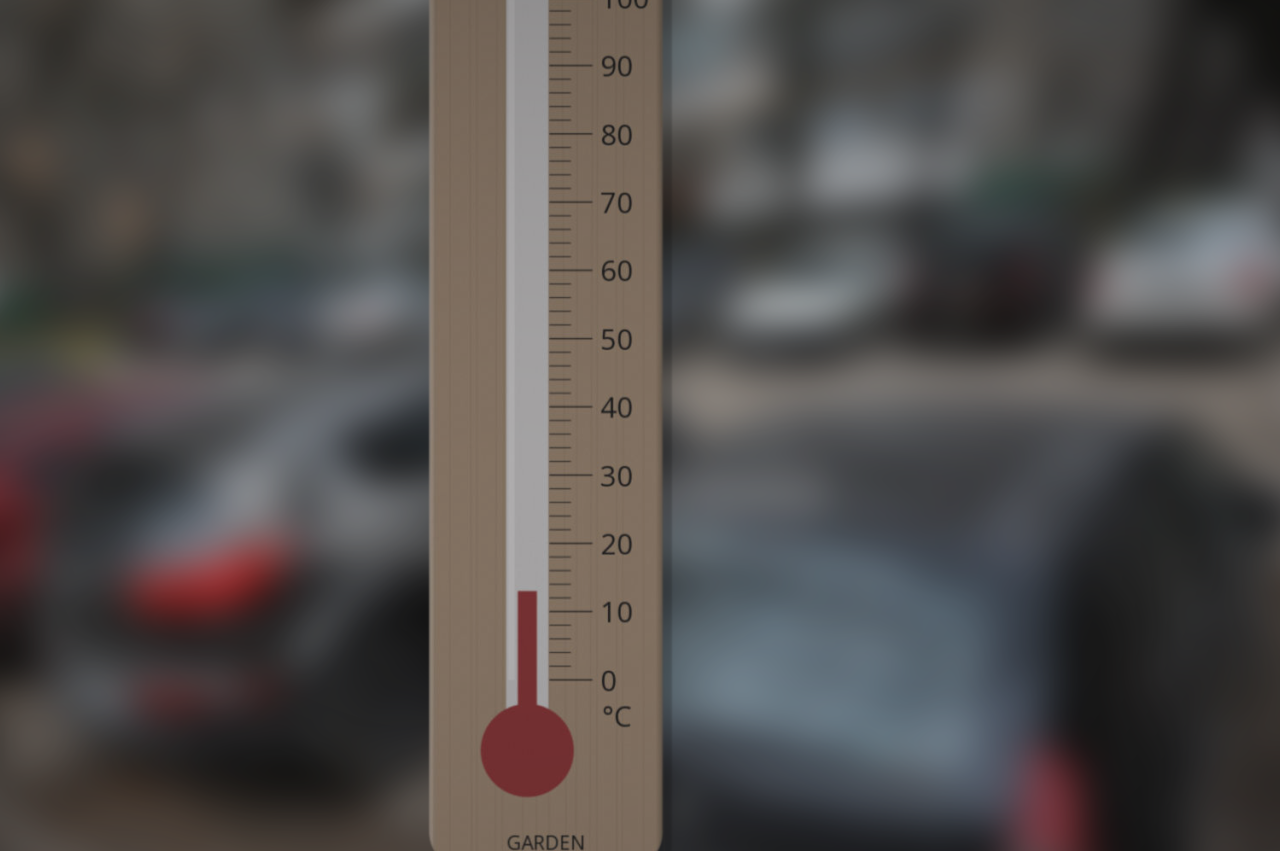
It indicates 13 °C
